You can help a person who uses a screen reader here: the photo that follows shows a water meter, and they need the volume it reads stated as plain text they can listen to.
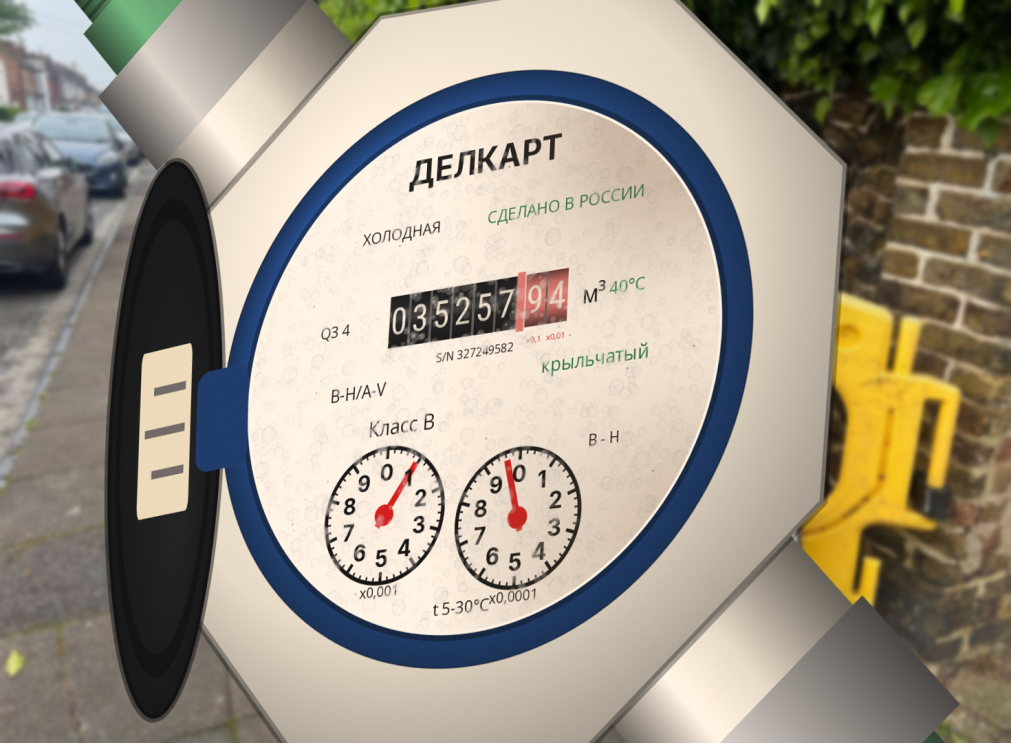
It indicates 35257.9409 m³
